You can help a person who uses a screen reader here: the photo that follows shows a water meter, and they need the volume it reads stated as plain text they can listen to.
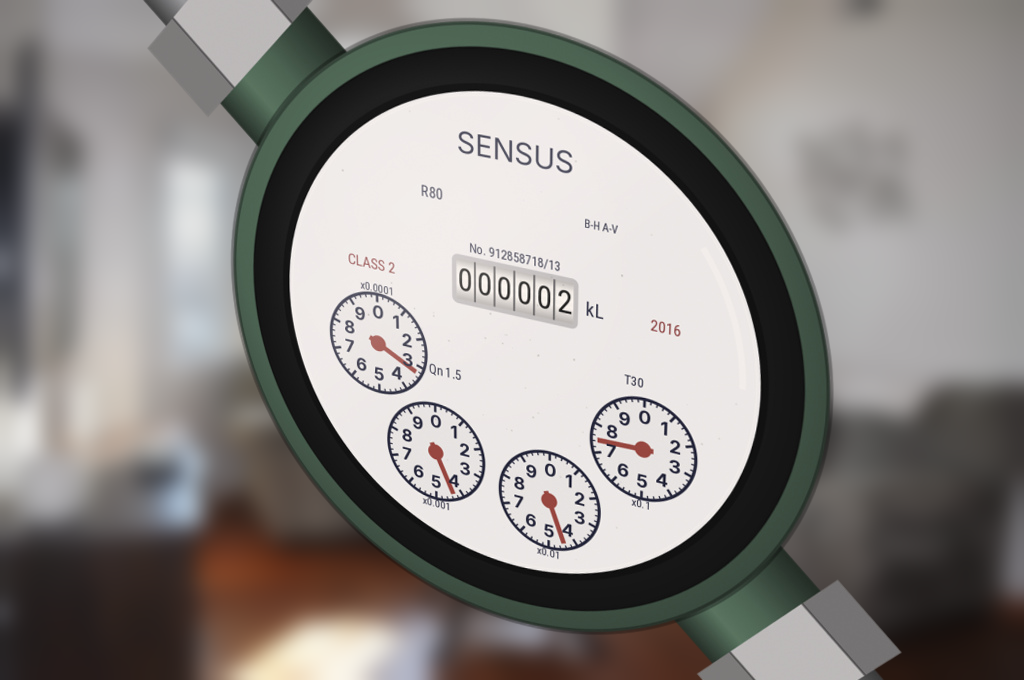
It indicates 2.7443 kL
